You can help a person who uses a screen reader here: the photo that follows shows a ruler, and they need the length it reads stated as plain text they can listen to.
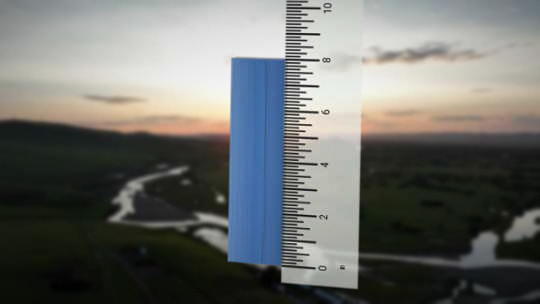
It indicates 8 in
